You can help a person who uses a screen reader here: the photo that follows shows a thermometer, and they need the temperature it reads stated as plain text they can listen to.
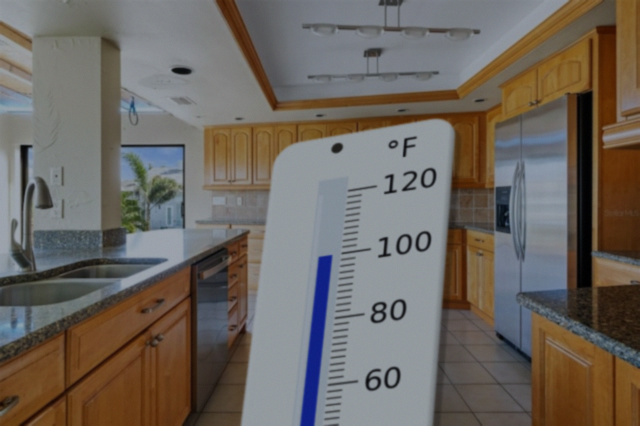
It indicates 100 °F
